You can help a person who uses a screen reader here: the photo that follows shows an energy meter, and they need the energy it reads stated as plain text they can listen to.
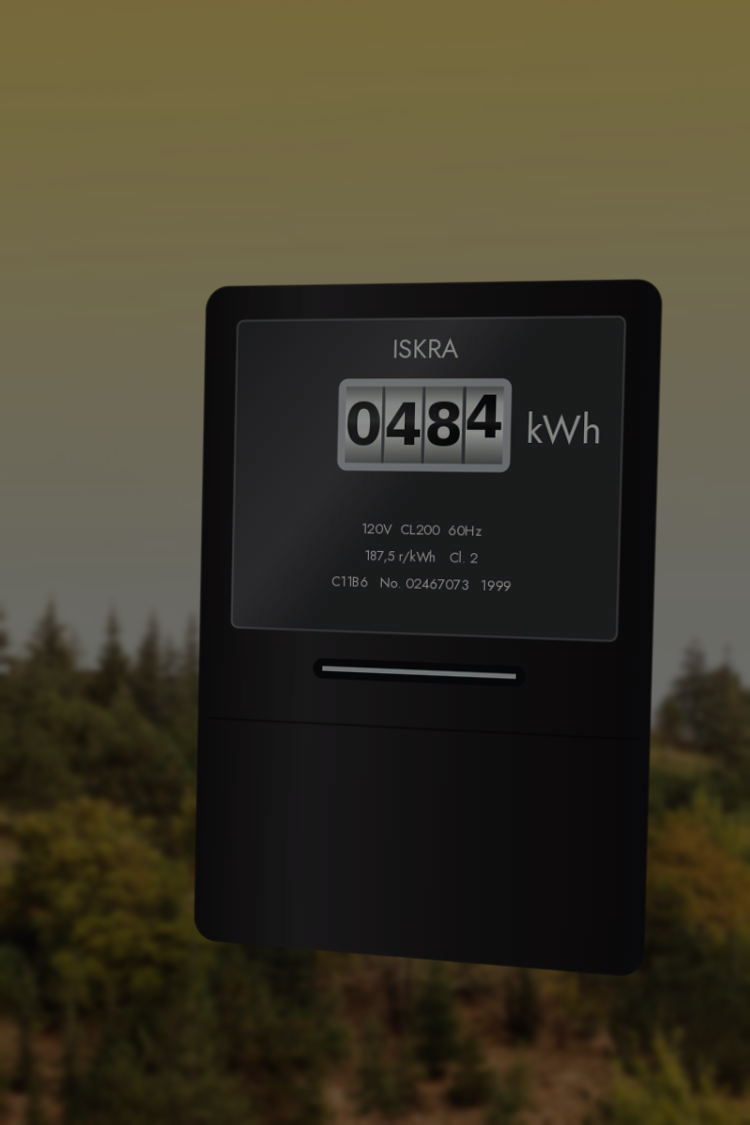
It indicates 484 kWh
